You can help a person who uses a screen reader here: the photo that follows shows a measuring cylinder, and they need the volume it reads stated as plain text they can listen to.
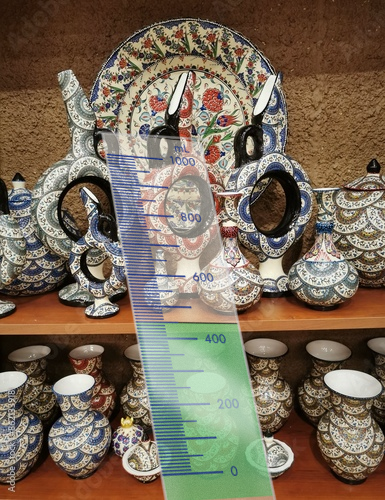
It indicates 450 mL
